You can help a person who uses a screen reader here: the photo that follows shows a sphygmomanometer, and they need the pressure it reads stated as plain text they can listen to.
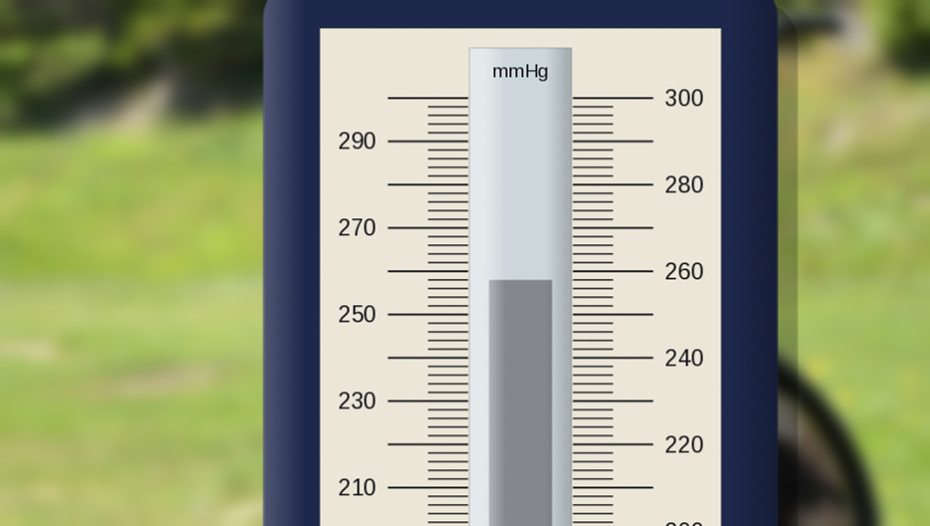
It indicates 258 mmHg
